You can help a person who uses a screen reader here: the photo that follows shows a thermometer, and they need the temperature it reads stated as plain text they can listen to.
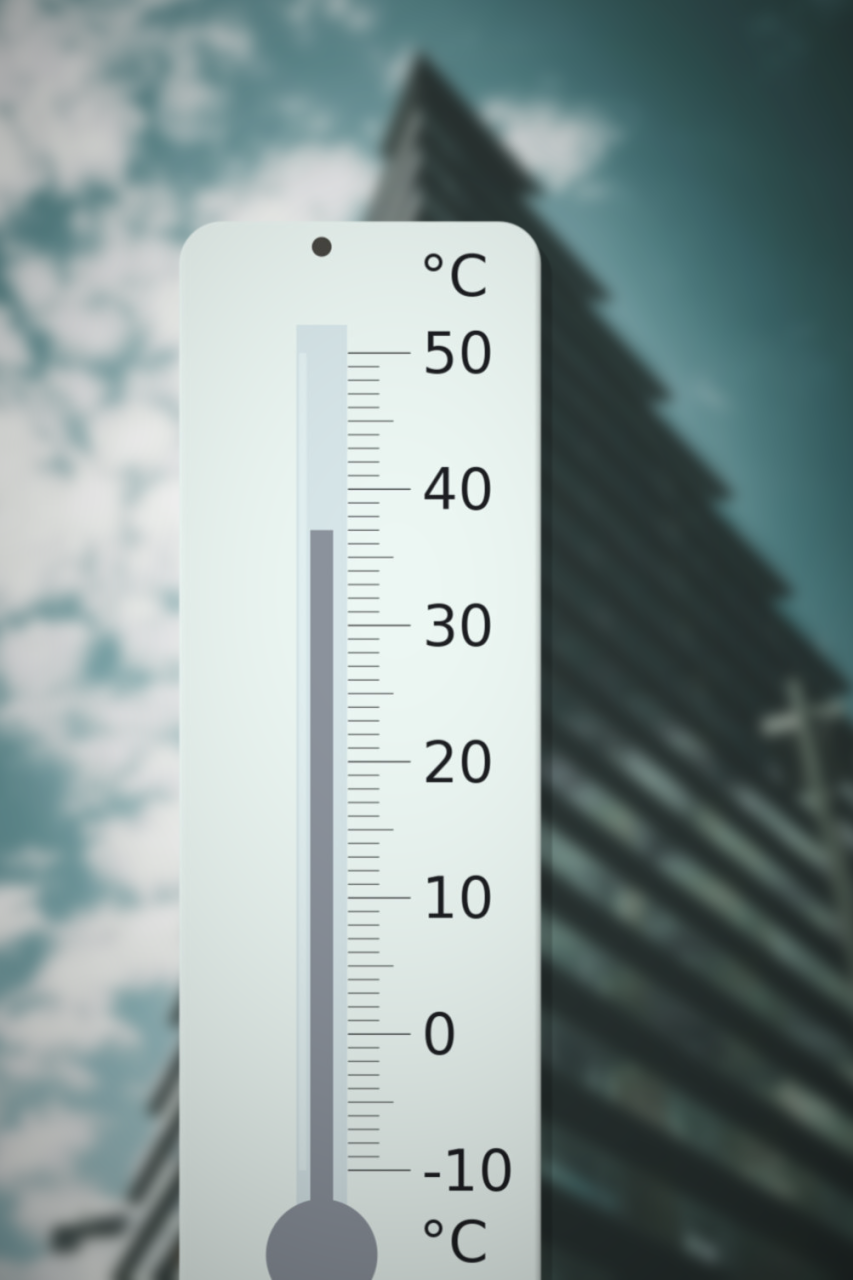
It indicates 37 °C
